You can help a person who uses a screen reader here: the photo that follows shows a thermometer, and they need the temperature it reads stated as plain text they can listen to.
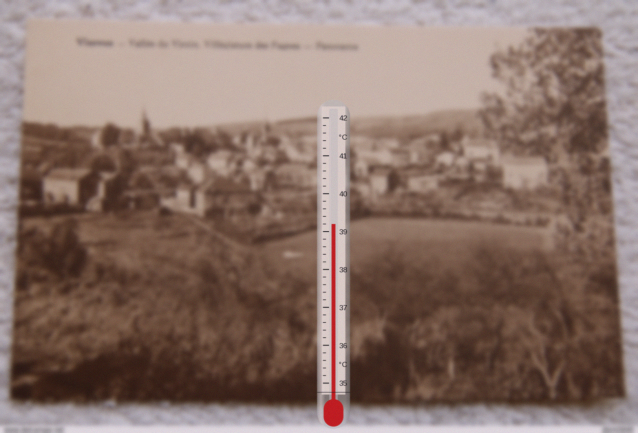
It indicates 39.2 °C
